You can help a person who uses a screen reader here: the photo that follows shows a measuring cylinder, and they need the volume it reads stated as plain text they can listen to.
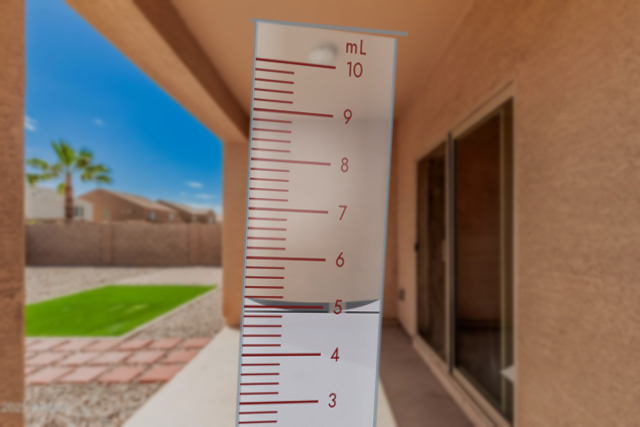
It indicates 4.9 mL
